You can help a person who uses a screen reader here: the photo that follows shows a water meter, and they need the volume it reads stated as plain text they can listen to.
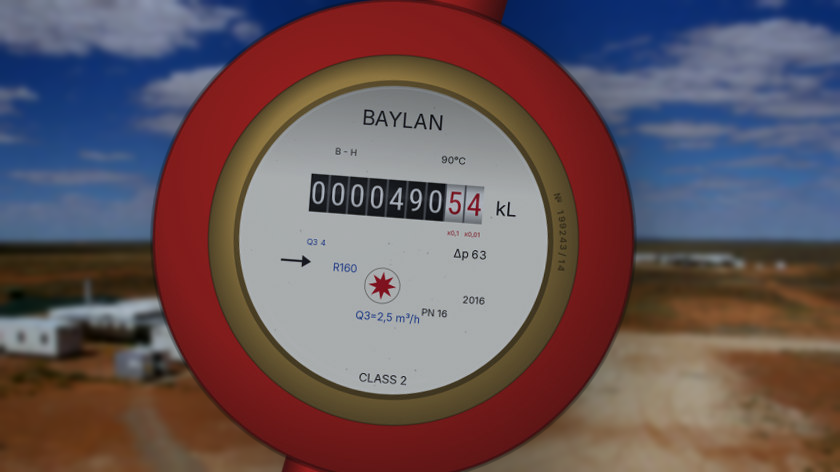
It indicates 490.54 kL
